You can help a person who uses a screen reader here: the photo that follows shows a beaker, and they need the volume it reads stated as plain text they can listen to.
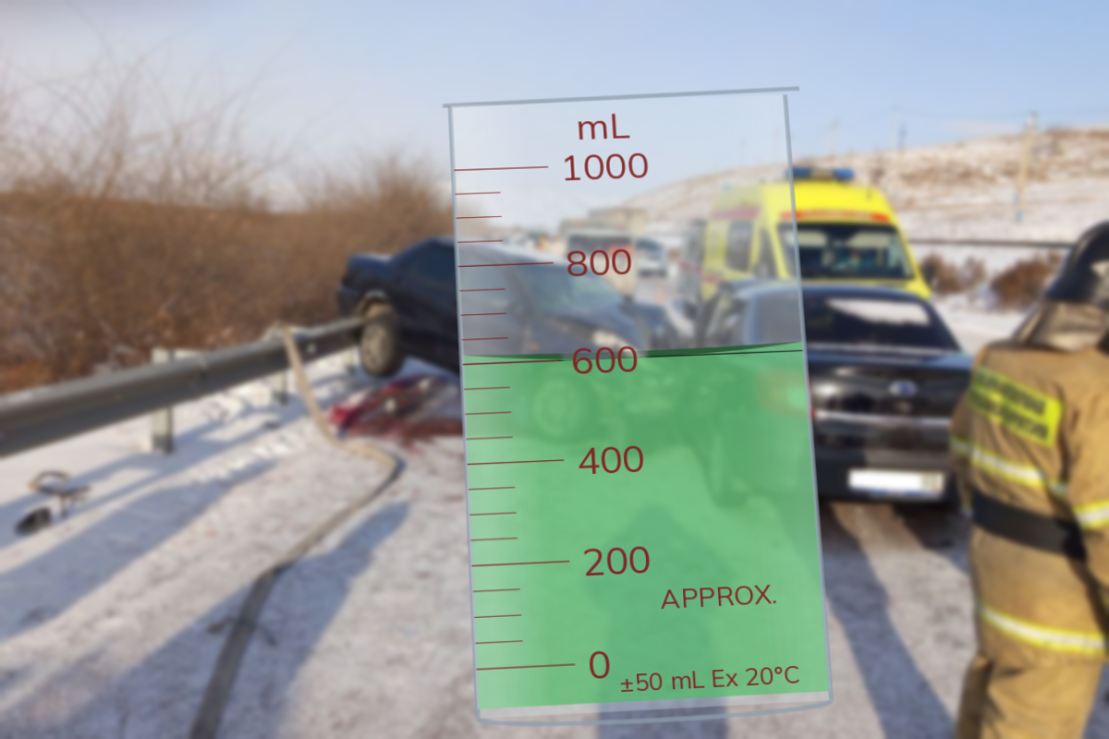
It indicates 600 mL
